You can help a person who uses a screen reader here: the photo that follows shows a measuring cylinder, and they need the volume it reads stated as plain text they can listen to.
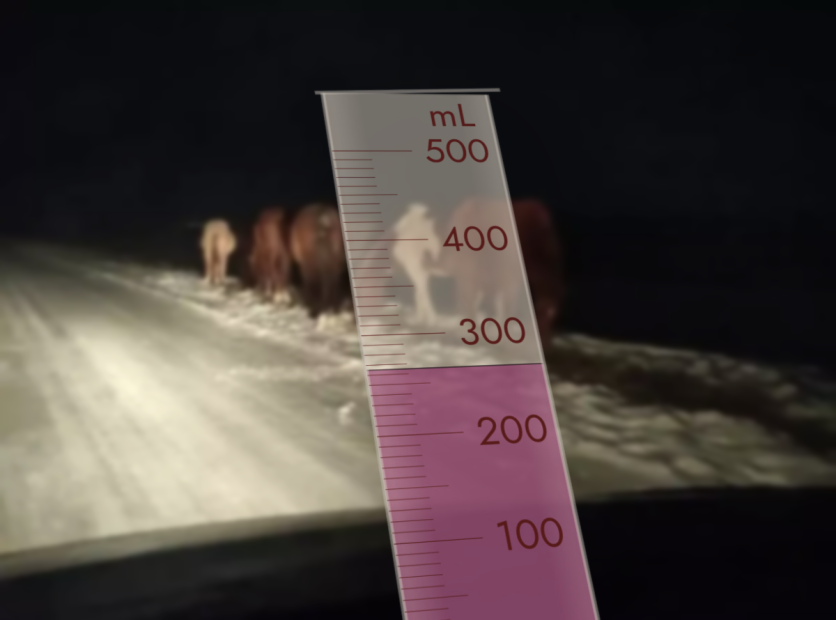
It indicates 265 mL
